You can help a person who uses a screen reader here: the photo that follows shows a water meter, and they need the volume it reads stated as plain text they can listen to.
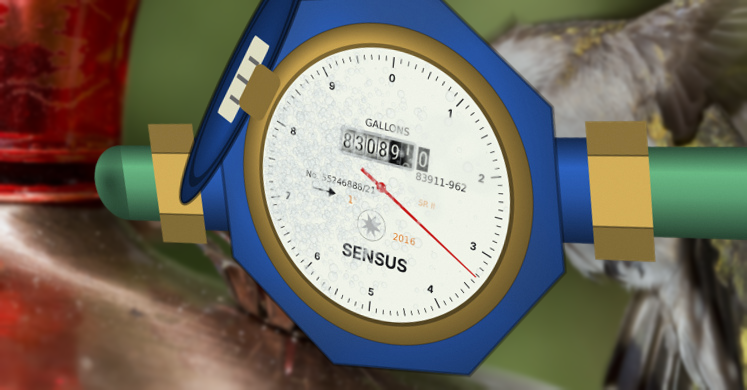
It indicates 8308913.3 gal
